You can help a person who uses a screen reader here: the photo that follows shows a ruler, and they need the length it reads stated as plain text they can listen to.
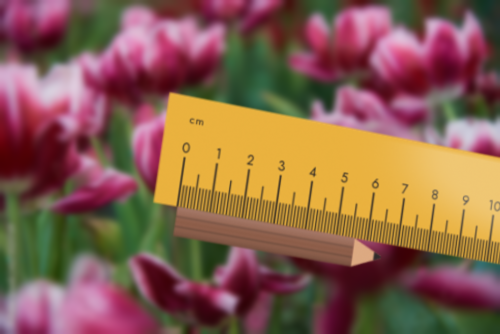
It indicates 6.5 cm
